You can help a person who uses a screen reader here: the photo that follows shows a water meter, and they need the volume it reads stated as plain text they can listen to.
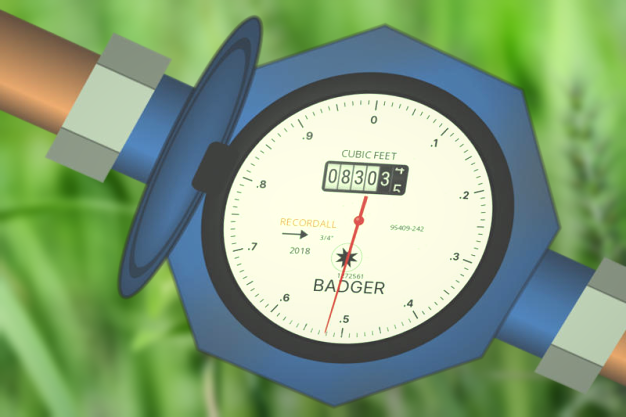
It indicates 83034.52 ft³
